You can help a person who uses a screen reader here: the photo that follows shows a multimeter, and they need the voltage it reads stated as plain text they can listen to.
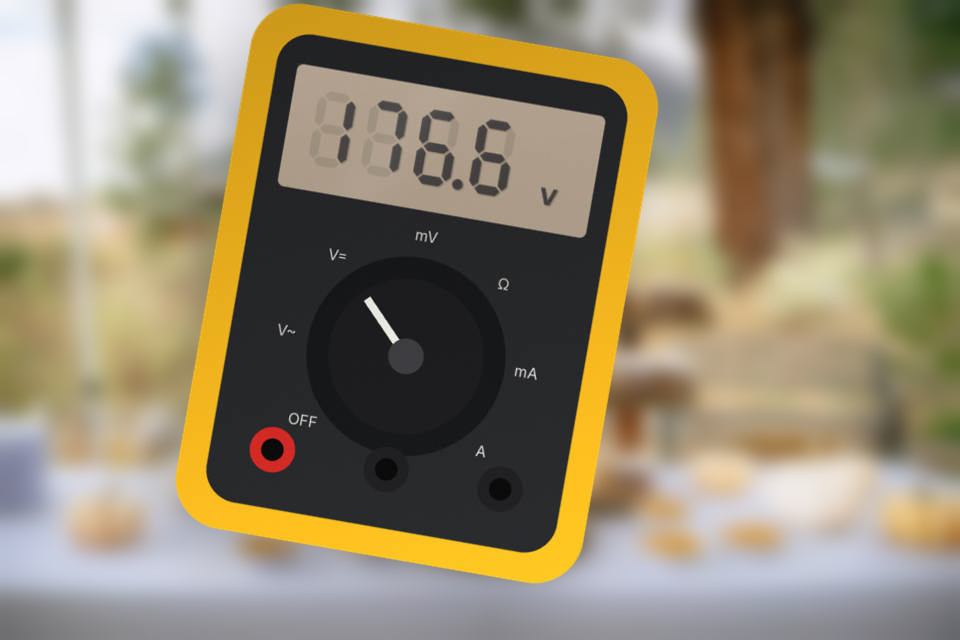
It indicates 176.6 V
